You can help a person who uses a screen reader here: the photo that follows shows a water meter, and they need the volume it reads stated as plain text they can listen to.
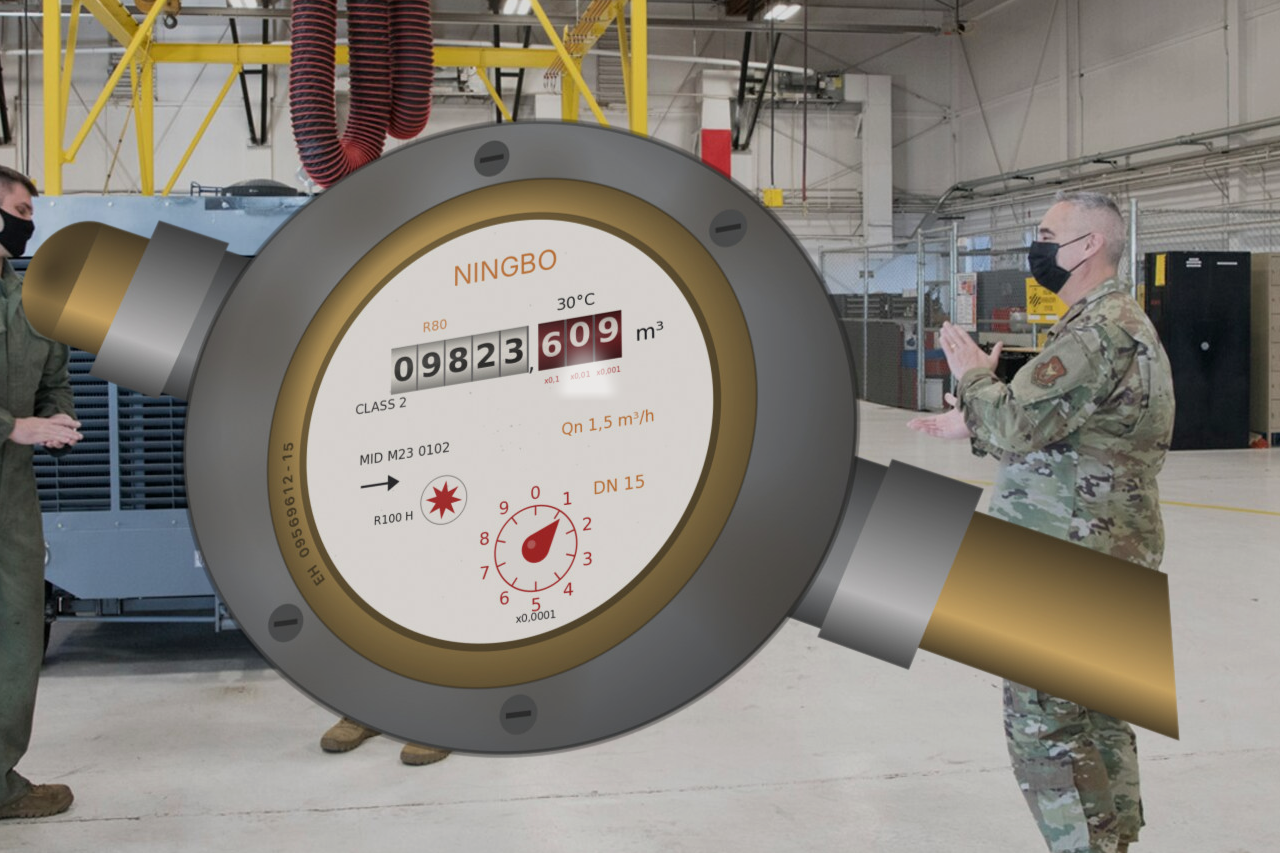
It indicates 9823.6091 m³
